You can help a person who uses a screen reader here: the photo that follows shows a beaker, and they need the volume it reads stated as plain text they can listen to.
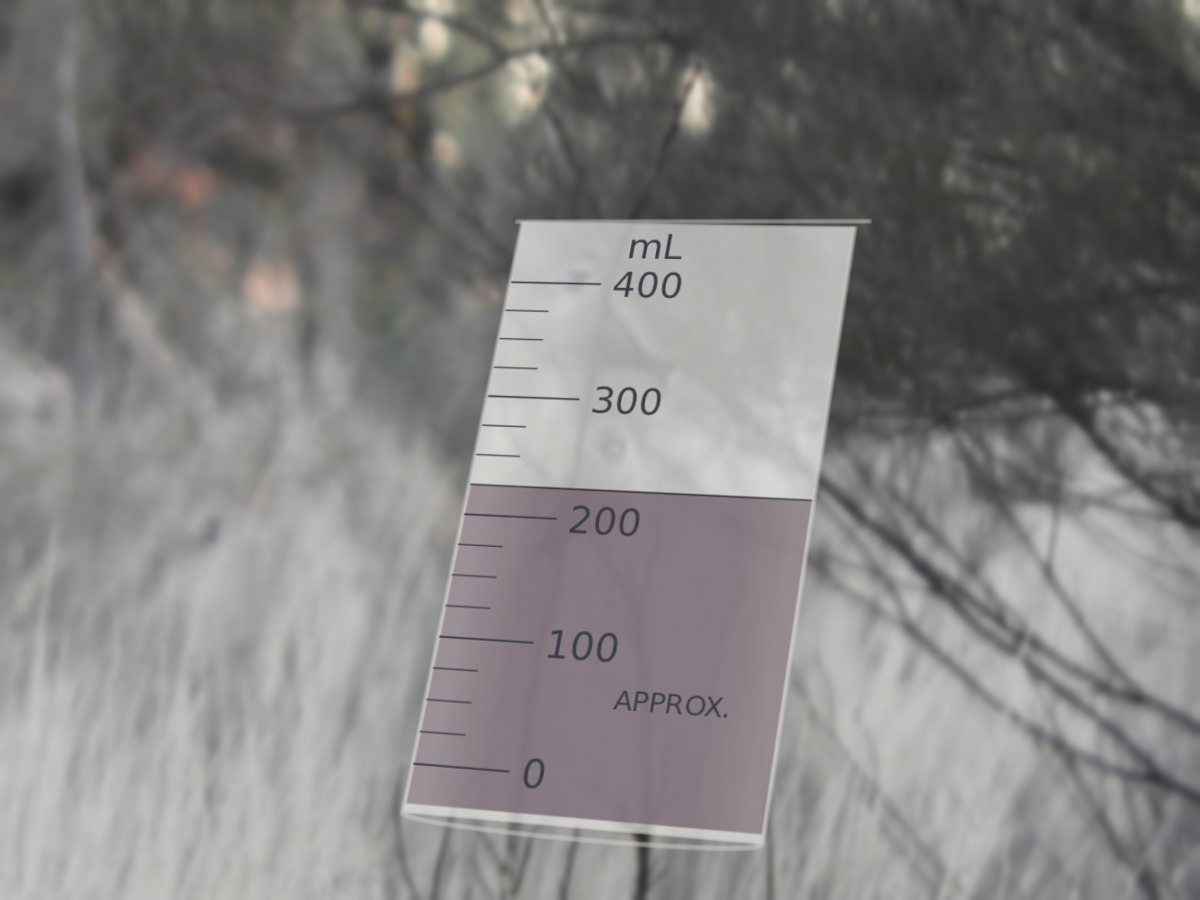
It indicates 225 mL
